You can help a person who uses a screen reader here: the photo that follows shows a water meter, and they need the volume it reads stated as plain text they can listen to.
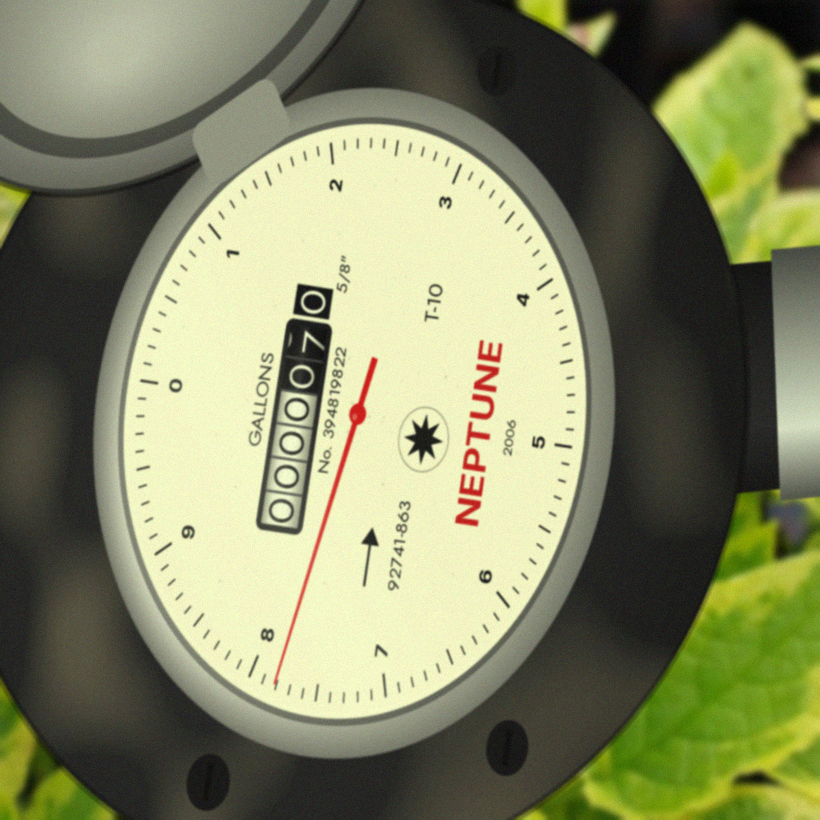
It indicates 67.8 gal
